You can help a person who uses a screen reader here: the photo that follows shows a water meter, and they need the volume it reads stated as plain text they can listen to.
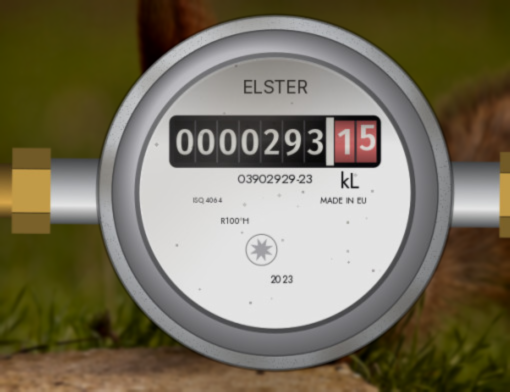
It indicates 293.15 kL
